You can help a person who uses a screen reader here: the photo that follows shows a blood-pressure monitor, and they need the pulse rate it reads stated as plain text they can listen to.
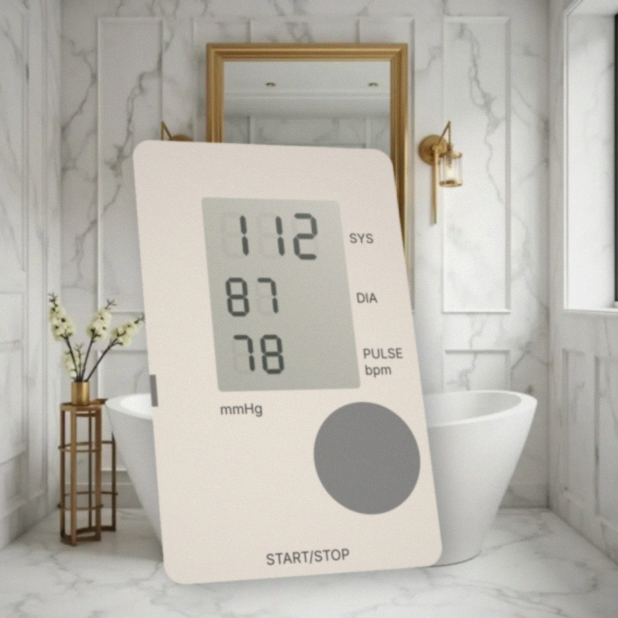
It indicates 78 bpm
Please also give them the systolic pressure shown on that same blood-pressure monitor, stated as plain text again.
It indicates 112 mmHg
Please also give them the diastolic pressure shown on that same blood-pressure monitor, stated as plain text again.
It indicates 87 mmHg
